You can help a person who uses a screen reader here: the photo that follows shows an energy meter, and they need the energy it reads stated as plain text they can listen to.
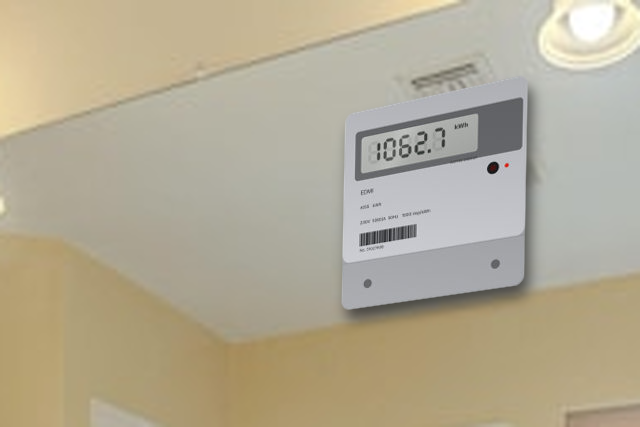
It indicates 1062.7 kWh
